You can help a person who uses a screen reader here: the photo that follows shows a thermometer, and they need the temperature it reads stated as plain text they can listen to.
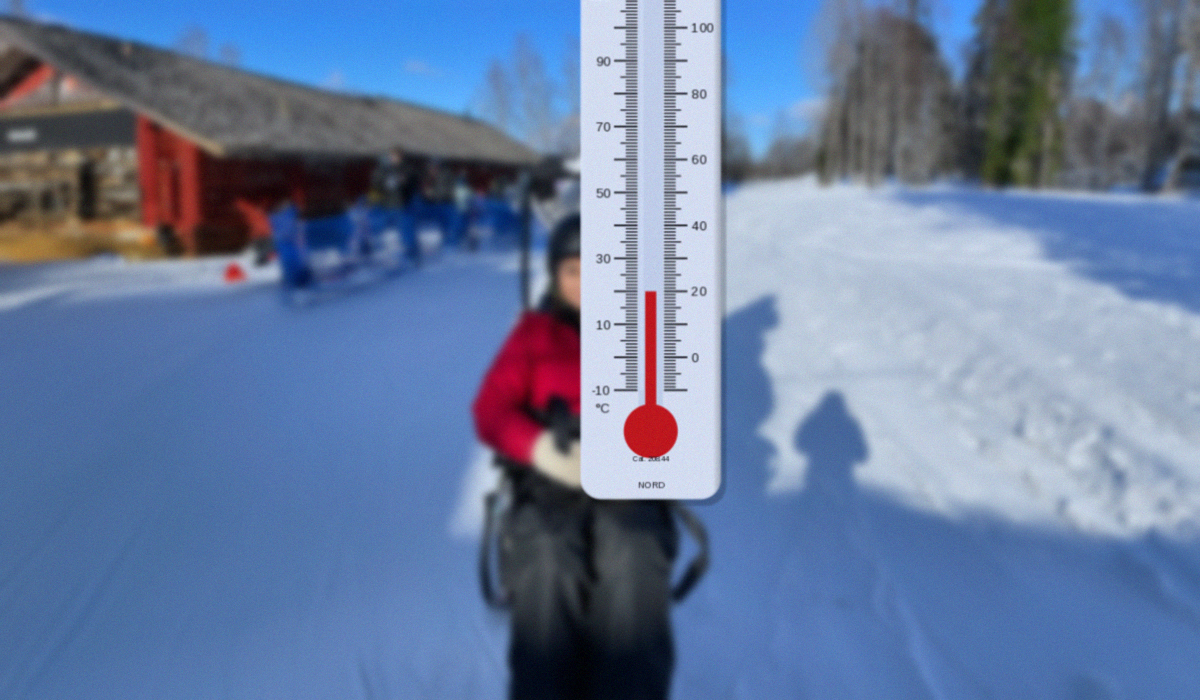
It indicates 20 °C
